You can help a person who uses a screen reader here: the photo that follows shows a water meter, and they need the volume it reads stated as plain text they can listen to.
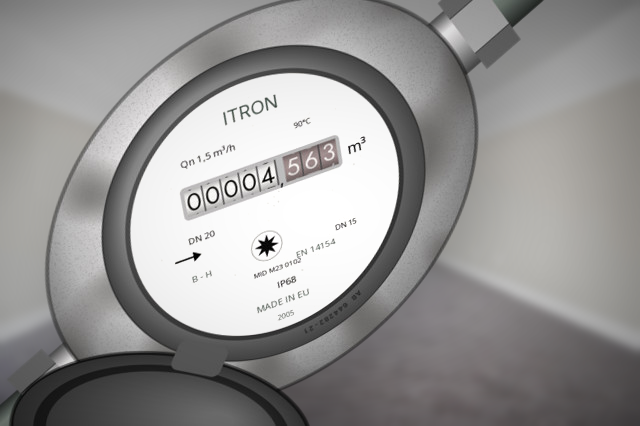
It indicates 4.563 m³
